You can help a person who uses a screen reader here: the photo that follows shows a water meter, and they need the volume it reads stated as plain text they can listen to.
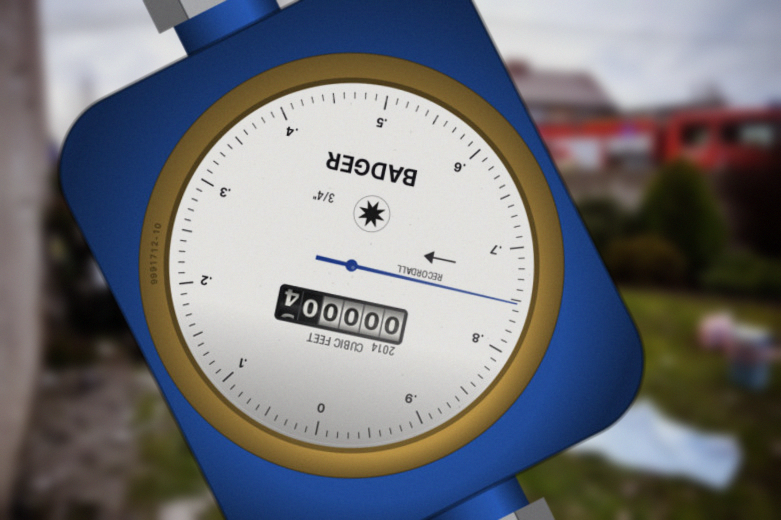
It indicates 3.75 ft³
